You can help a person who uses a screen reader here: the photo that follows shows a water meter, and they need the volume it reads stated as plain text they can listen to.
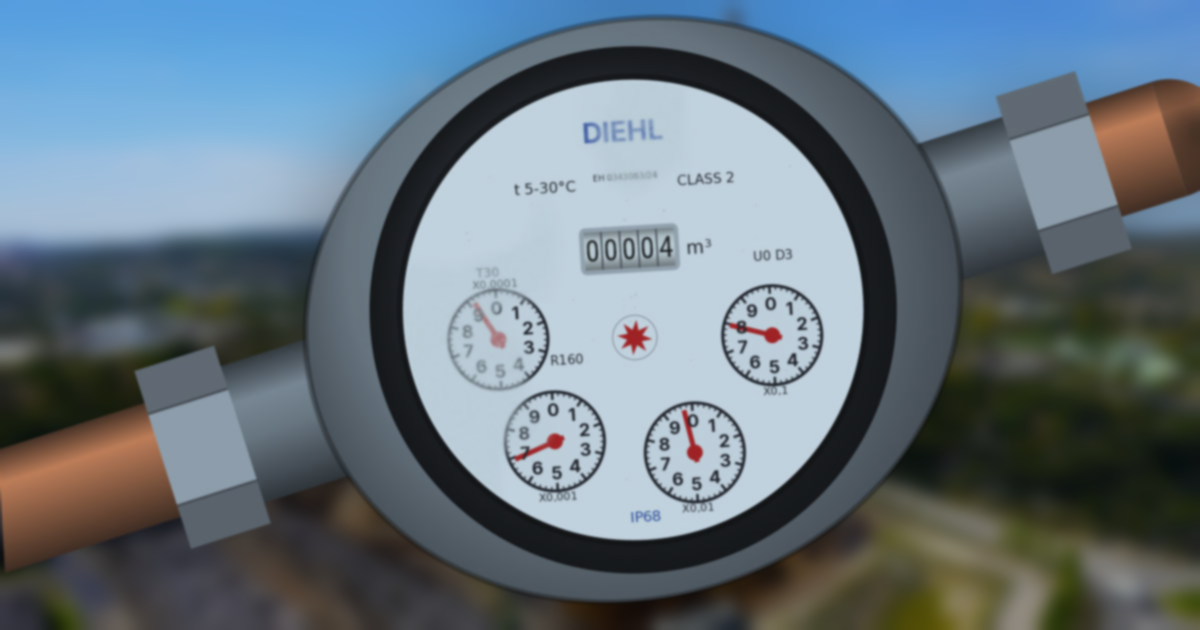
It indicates 4.7969 m³
